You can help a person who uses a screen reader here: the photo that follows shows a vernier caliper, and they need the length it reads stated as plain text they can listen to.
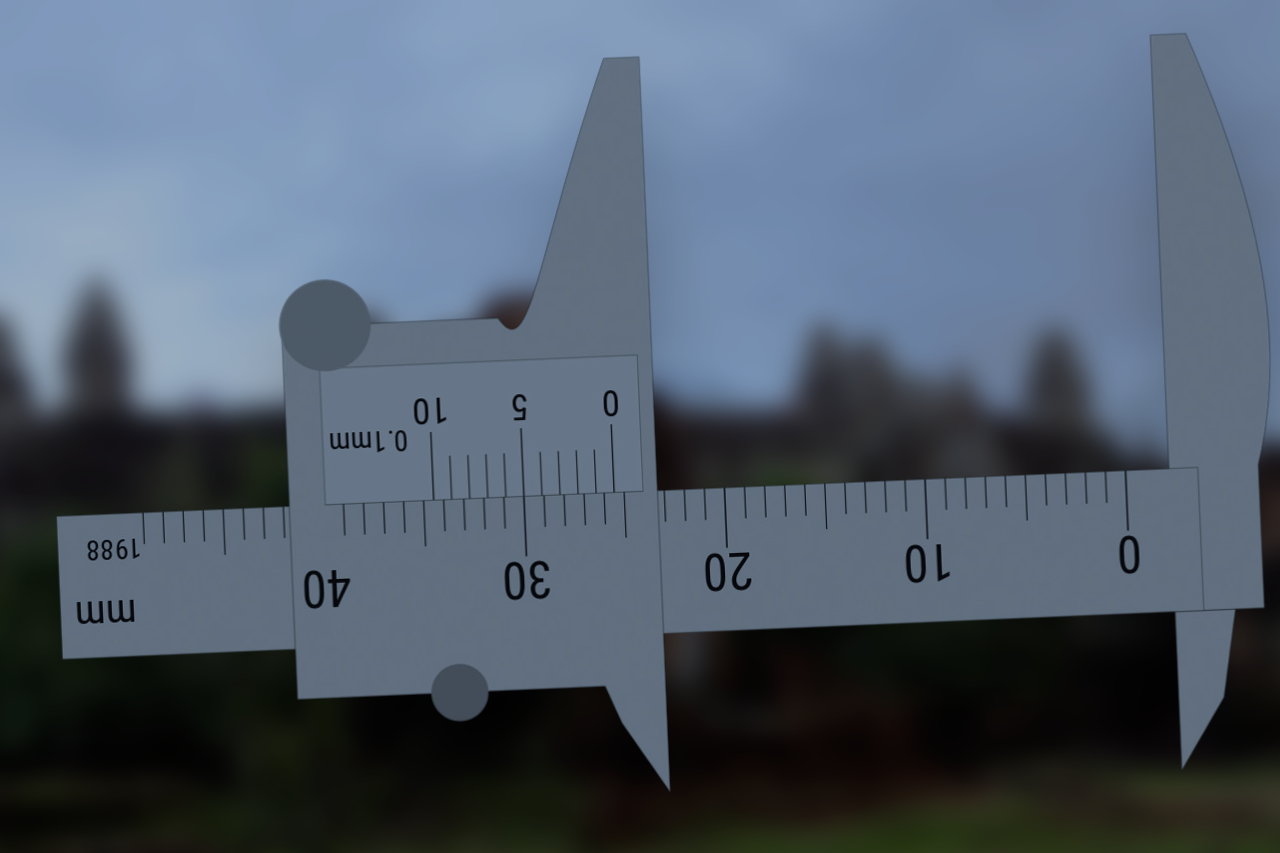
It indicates 25.5 mm
